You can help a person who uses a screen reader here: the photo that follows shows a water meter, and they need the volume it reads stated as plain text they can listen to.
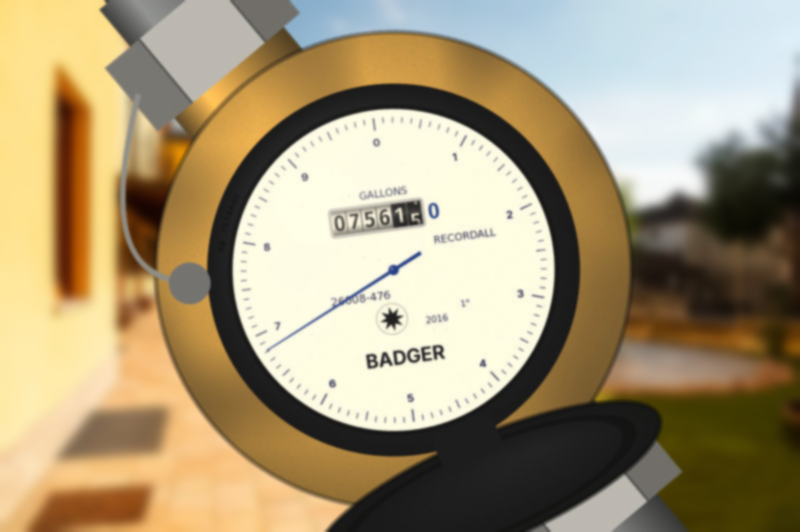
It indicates 756146.8 gal
